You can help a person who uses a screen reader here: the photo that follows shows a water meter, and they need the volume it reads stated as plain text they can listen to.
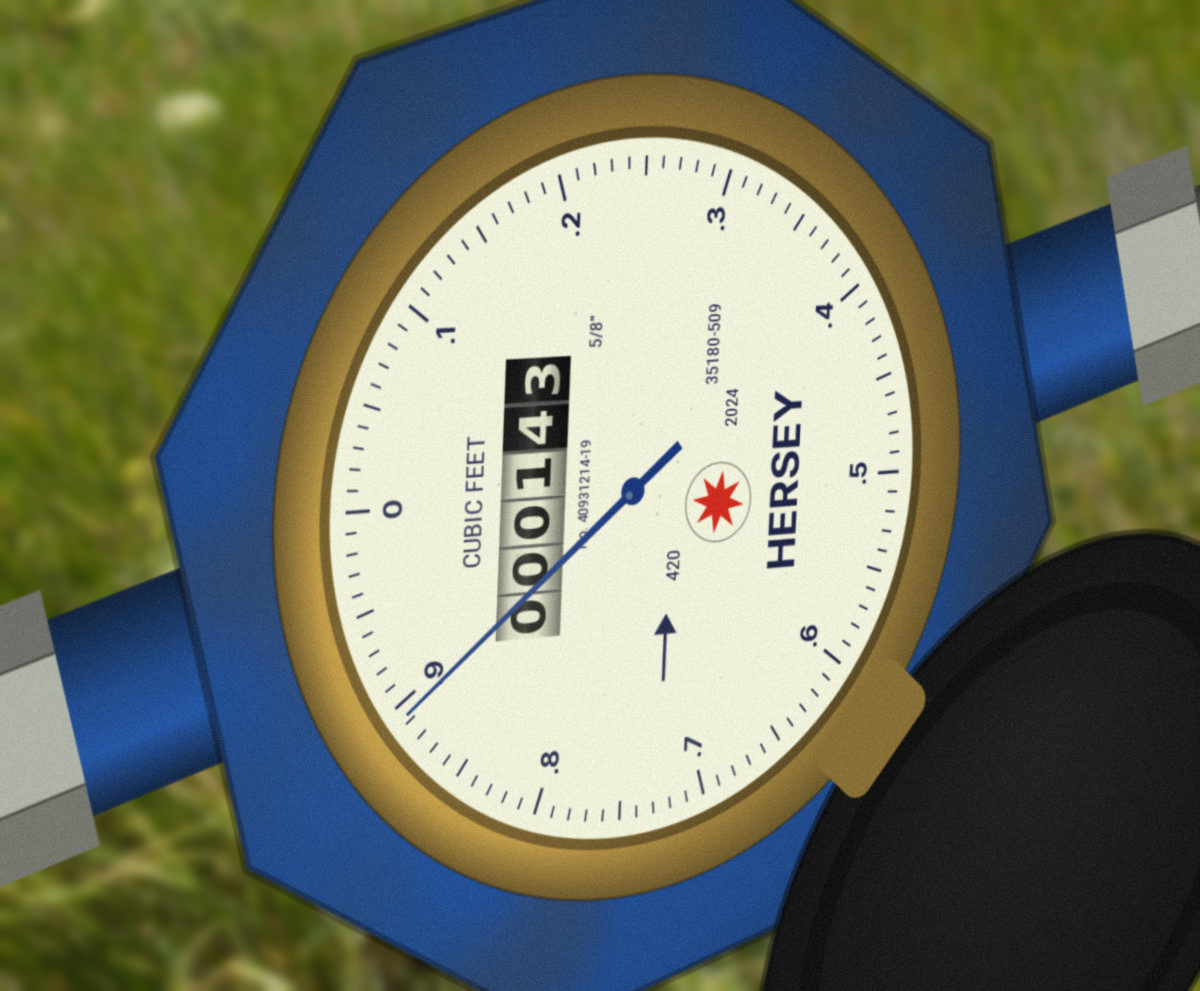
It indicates 142.89 ft³
